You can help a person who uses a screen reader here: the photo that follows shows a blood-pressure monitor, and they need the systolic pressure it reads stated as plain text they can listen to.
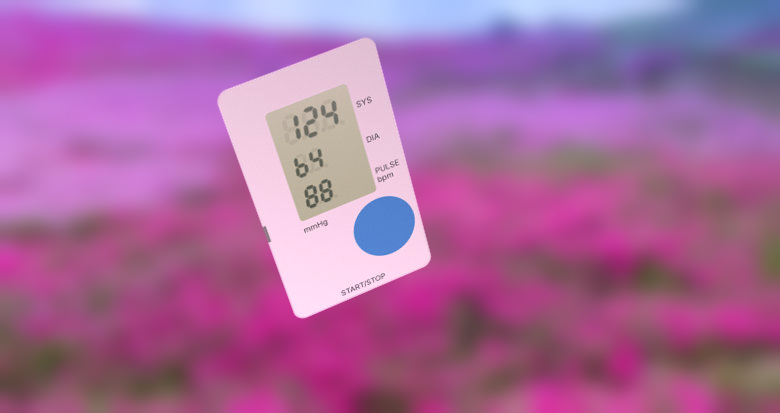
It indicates 124 mmHg
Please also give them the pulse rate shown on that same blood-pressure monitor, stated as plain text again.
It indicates 88 bpm
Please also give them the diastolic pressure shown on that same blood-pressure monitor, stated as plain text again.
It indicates 64 mmHg
